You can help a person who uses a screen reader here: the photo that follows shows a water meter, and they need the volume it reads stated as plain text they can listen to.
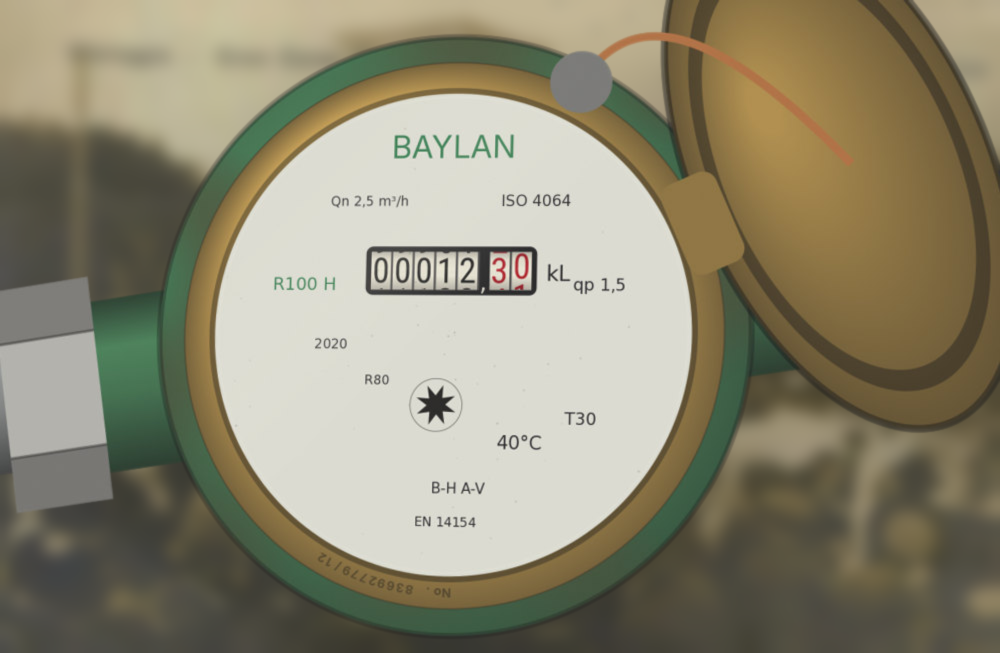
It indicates 12.30 kL
